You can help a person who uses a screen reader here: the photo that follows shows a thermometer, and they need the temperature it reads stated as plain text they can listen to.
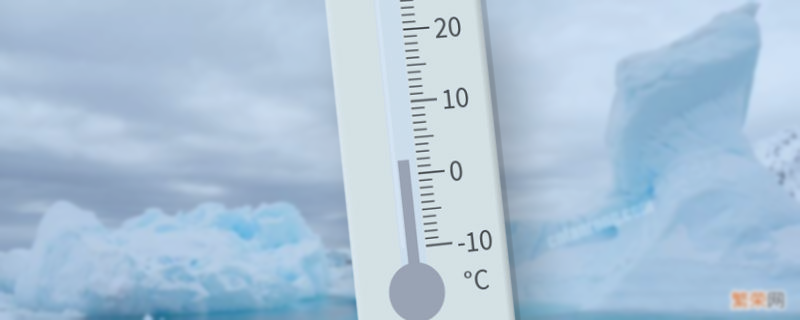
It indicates 2 °C
